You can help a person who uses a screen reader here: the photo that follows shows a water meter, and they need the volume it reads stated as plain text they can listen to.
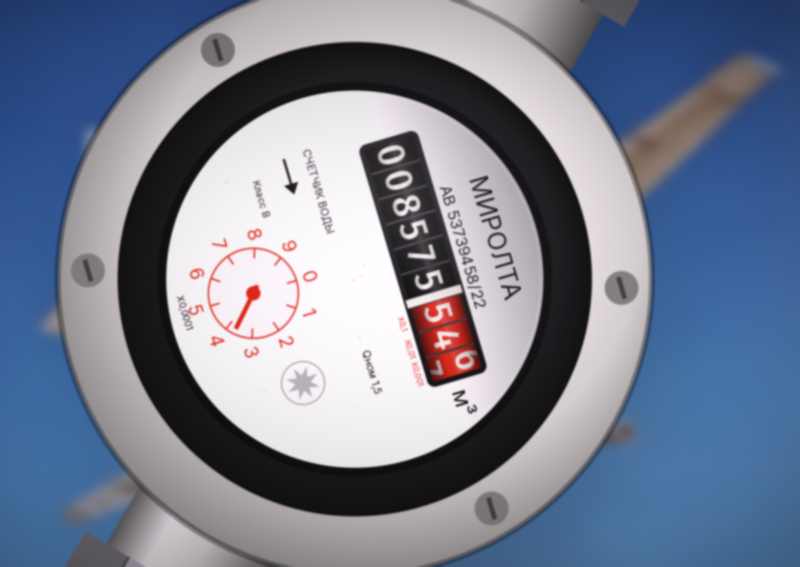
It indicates 8575.5463 m³
